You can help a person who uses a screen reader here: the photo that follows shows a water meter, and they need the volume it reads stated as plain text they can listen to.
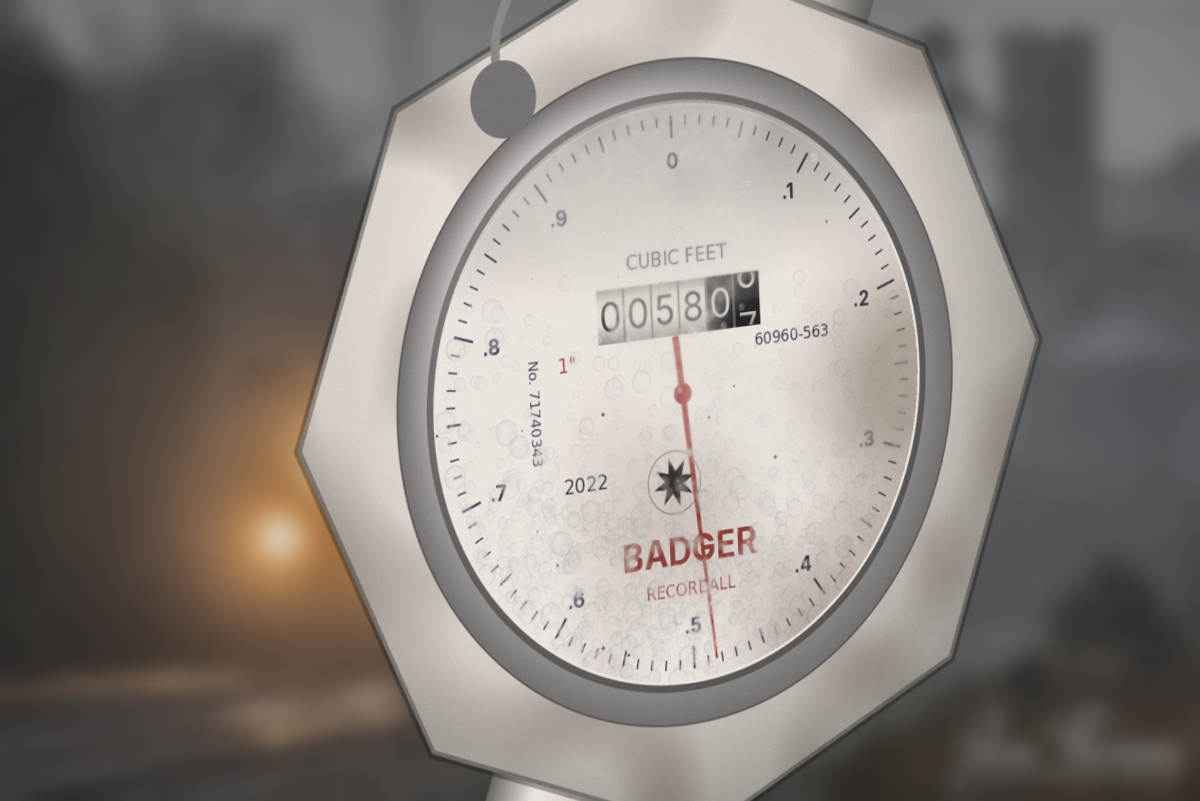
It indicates 5806.48 ft³
